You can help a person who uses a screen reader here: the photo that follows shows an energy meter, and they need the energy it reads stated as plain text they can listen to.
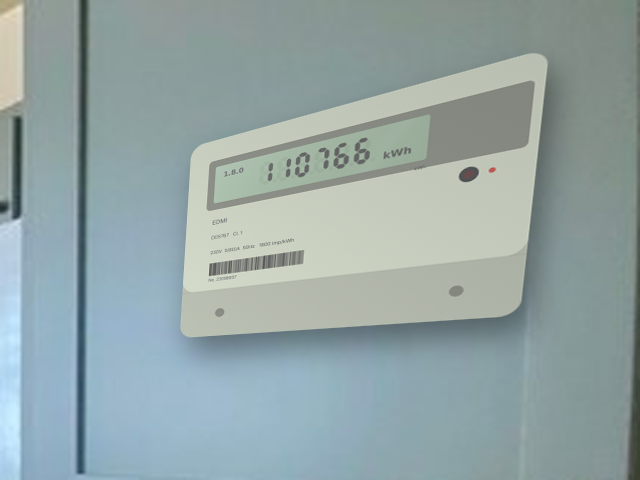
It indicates 110766 kWh
